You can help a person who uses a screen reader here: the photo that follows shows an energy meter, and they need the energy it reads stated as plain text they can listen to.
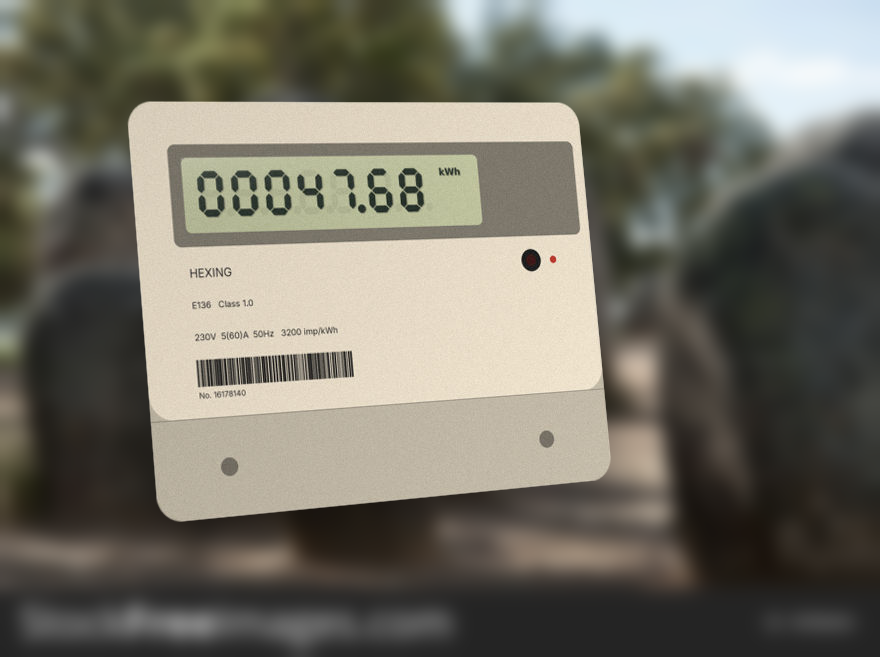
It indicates 47.68 kWh
